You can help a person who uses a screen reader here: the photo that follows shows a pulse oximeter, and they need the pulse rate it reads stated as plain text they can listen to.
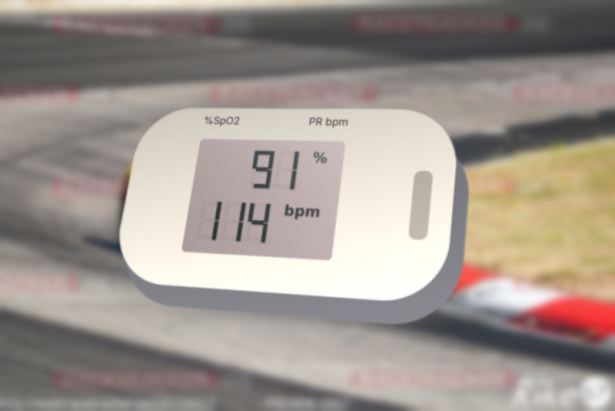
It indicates 114 bpm
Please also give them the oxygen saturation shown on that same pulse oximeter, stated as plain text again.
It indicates 91 %
